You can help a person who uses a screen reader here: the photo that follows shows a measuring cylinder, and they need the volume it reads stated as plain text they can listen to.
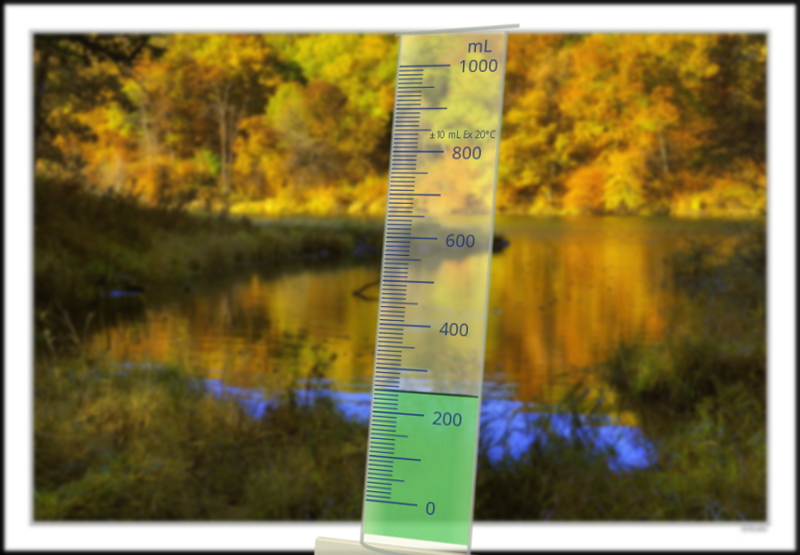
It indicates 250 mL
